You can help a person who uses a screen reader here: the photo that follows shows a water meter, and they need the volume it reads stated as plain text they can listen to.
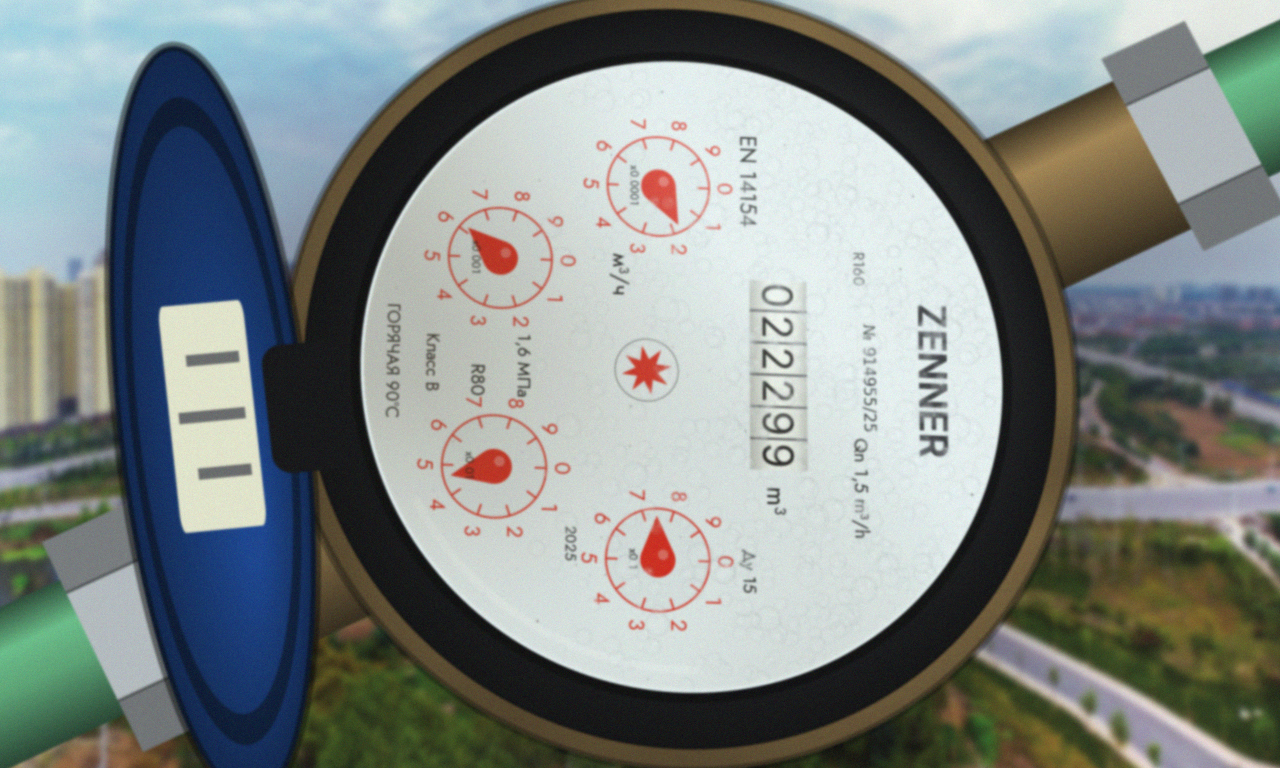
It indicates 22299.7461 m³
